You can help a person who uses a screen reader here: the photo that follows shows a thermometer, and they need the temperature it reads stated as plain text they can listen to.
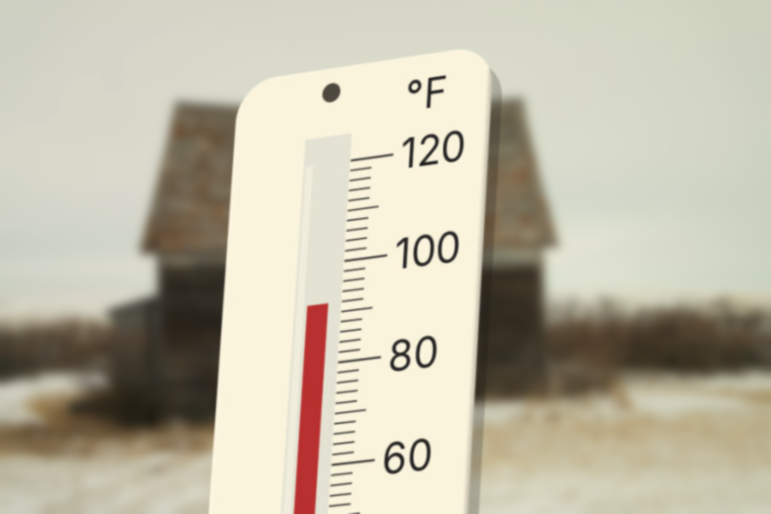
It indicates 92 °F
